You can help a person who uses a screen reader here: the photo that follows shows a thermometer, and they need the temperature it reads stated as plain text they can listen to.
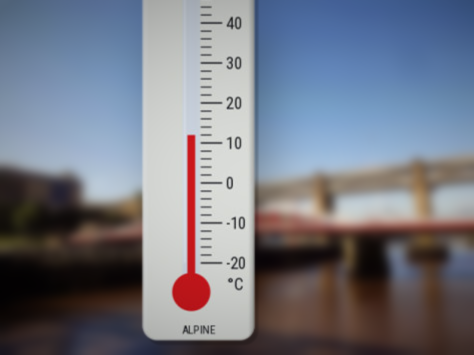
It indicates 12 °C
